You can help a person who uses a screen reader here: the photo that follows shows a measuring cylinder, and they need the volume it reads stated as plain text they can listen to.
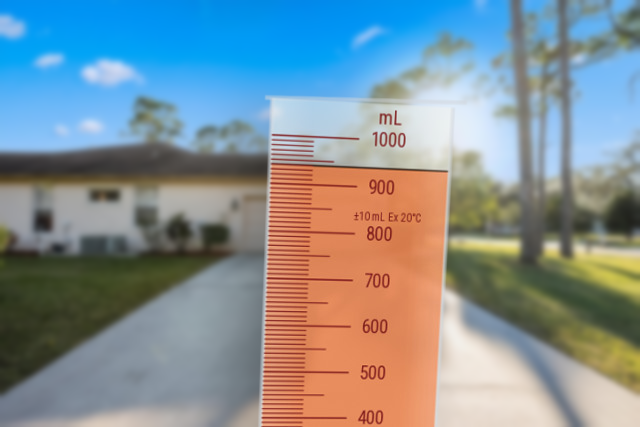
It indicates 940 mL
